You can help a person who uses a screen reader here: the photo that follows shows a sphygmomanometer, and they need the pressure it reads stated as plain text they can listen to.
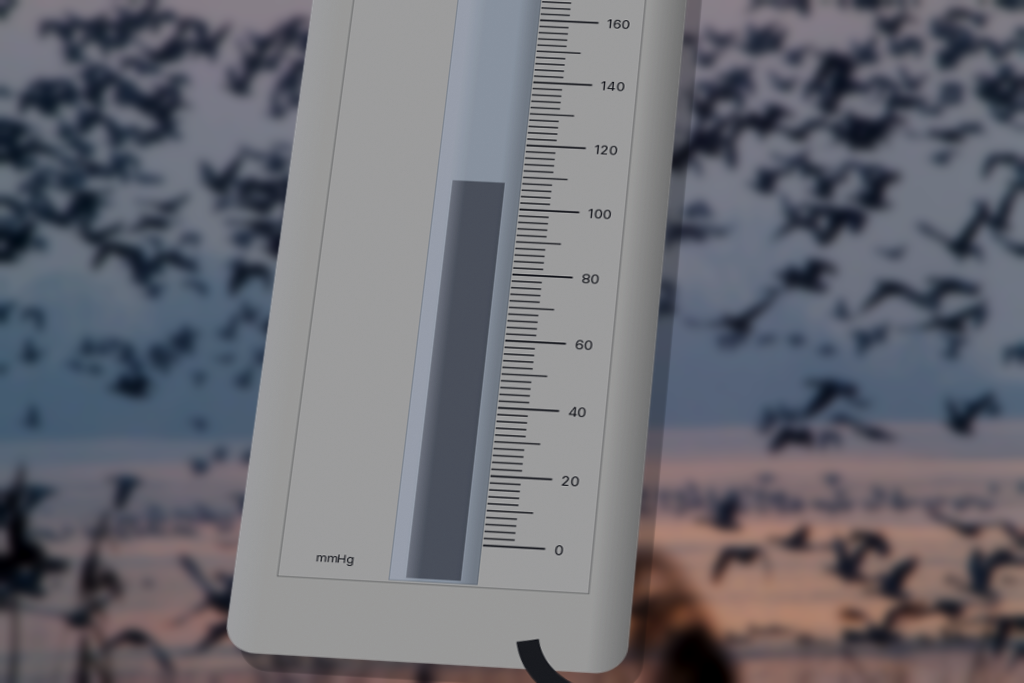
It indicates 108 mmHg
